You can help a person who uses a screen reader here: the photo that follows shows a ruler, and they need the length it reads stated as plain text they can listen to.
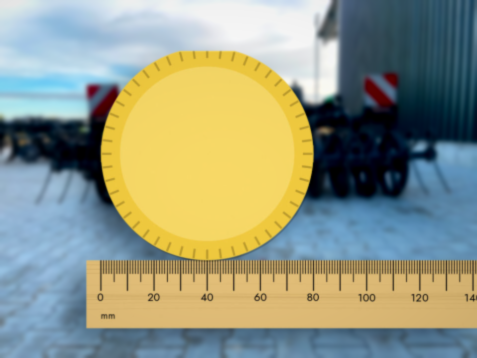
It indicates 80 mm
